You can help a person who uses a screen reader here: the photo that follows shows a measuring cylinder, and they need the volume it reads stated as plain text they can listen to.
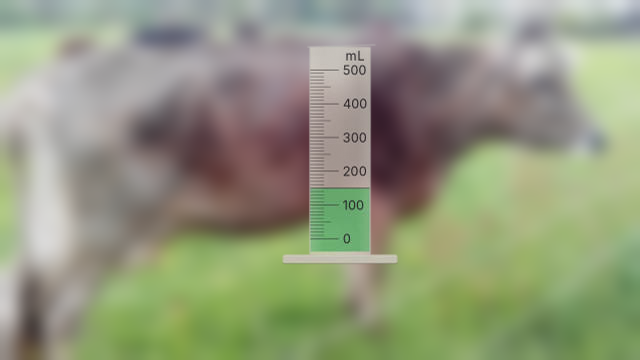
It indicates 150 mL
